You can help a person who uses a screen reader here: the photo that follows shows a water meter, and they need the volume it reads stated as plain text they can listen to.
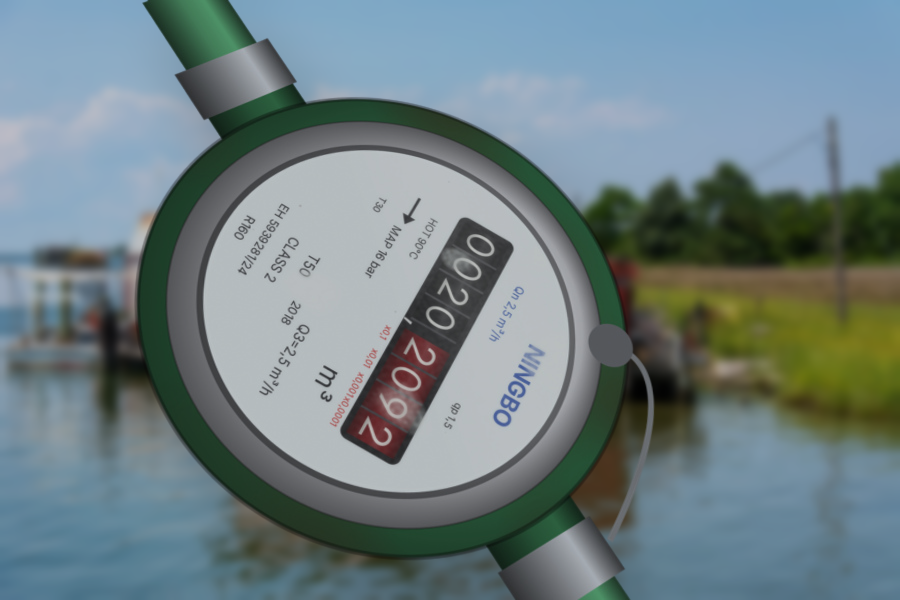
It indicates 20.2092 m³
